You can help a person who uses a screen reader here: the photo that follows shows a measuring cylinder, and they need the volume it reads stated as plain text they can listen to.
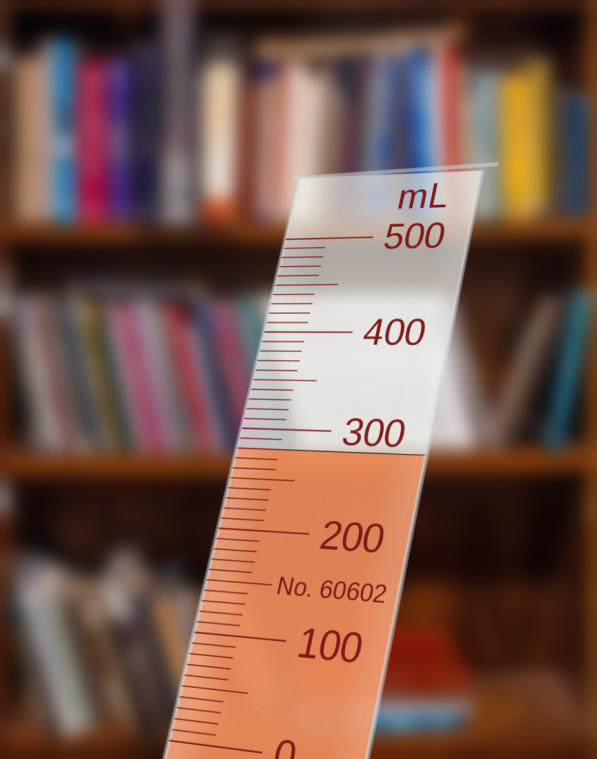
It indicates 280 mL
